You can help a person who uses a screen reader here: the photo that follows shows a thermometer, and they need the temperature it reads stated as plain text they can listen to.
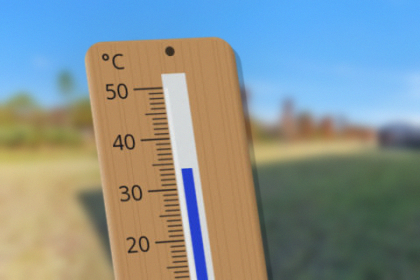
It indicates 34 °C
